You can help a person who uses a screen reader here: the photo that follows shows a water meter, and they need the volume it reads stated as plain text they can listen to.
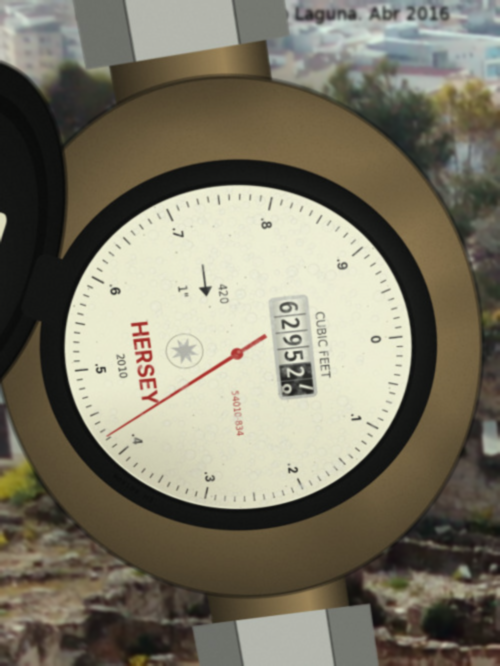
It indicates 629527.42 ft³
